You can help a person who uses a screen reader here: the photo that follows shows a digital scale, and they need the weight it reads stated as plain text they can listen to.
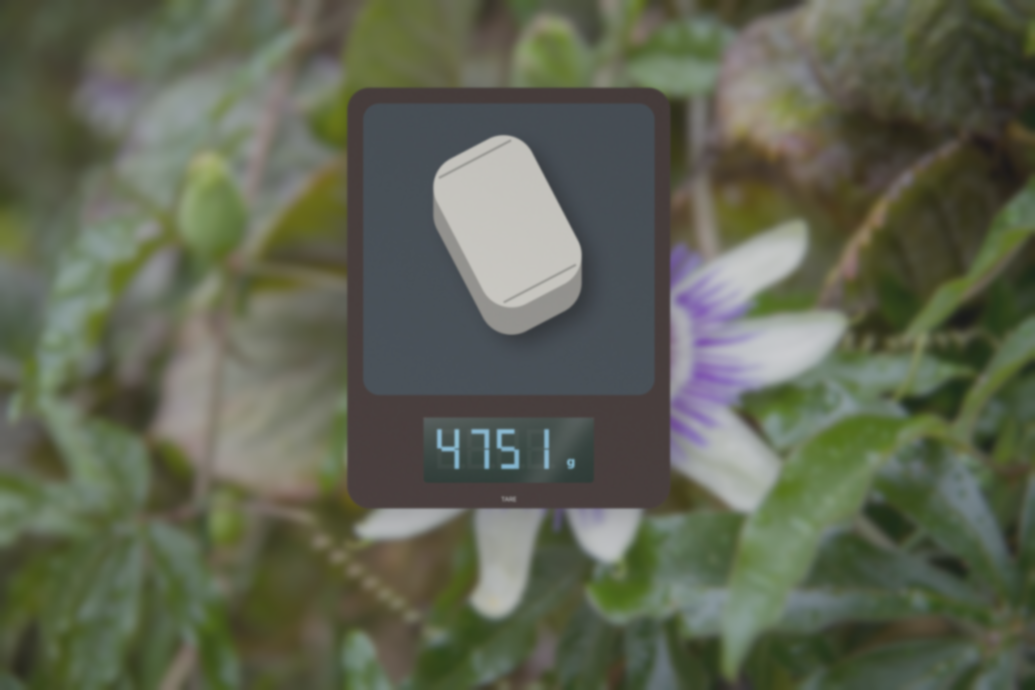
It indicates 4751 g
